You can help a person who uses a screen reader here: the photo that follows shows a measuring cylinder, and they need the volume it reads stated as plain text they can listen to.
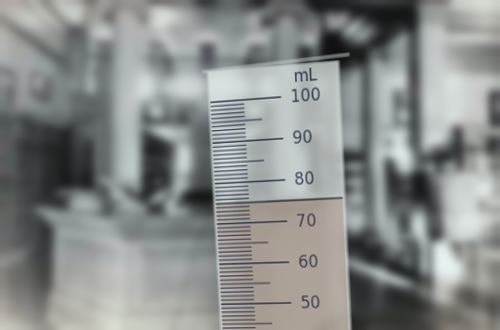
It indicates 75 mL
